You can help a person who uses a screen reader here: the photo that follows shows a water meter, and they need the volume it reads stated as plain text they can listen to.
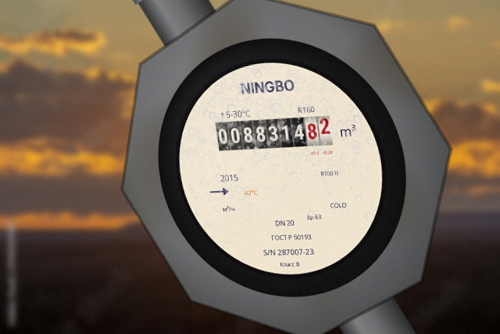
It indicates 88314.82 m³
